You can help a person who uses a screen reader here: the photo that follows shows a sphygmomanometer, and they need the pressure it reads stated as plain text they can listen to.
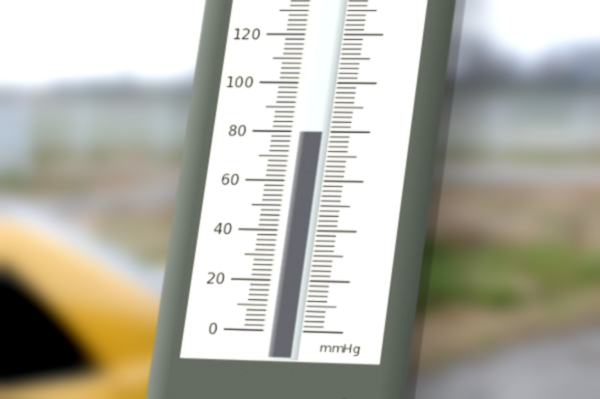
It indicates 80 mmHg
